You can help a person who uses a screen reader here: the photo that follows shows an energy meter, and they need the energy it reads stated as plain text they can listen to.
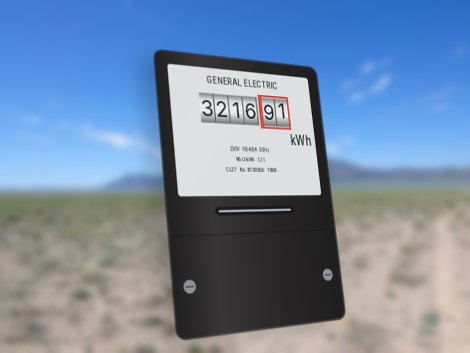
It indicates 3216.91 kWh
